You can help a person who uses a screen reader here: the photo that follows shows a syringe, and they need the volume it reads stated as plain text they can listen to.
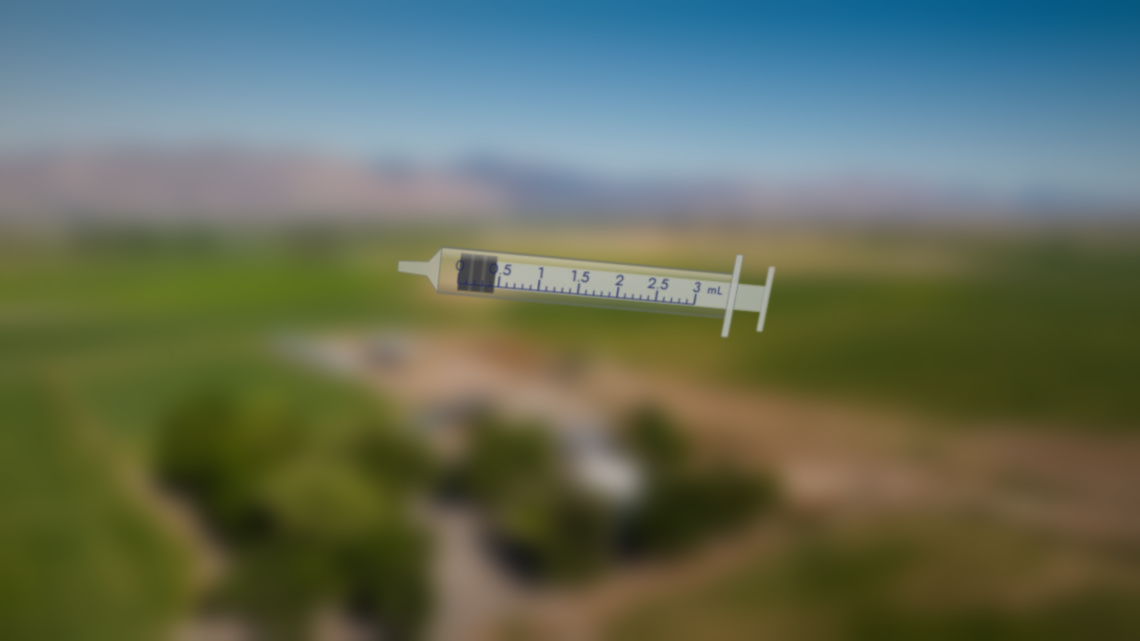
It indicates 0 mL
